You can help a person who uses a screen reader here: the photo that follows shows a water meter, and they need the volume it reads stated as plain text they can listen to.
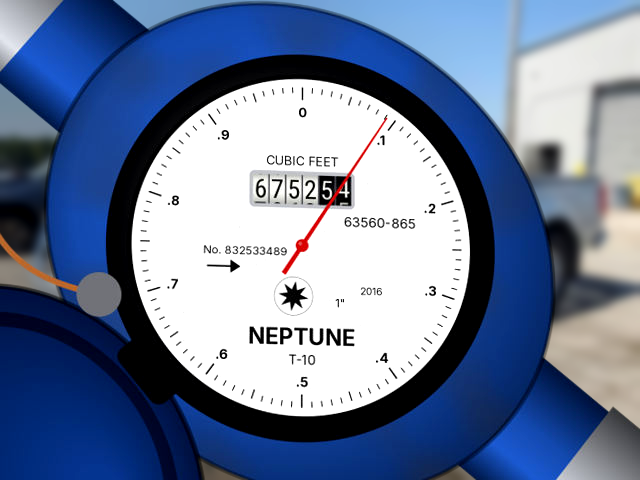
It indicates 675254.09 ft³
